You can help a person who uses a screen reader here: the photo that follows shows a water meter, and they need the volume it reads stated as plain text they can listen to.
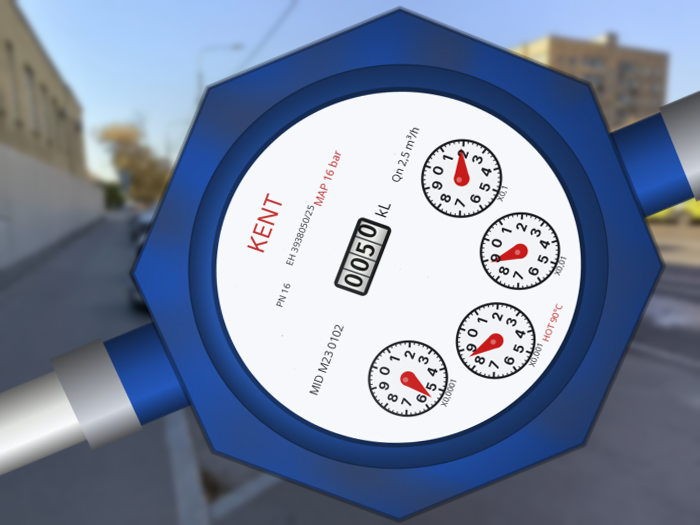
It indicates 50.1885 kL
